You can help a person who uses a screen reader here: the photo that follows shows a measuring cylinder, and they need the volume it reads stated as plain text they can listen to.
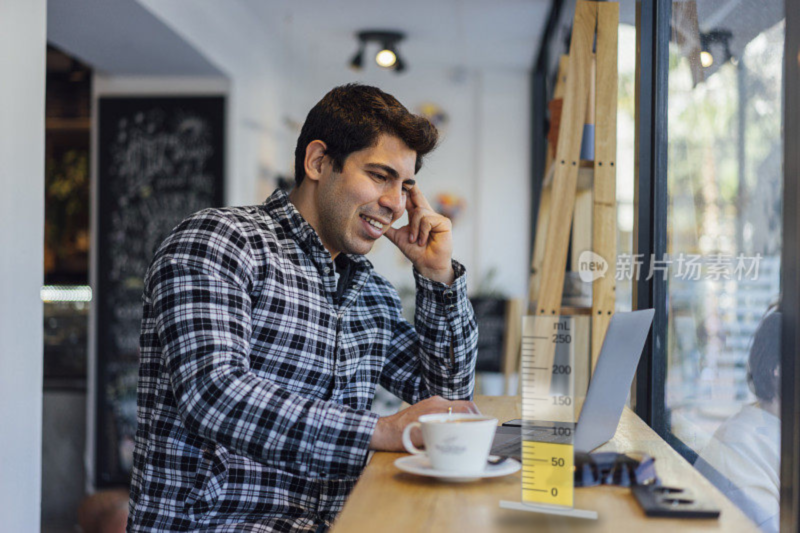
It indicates 80 mL
